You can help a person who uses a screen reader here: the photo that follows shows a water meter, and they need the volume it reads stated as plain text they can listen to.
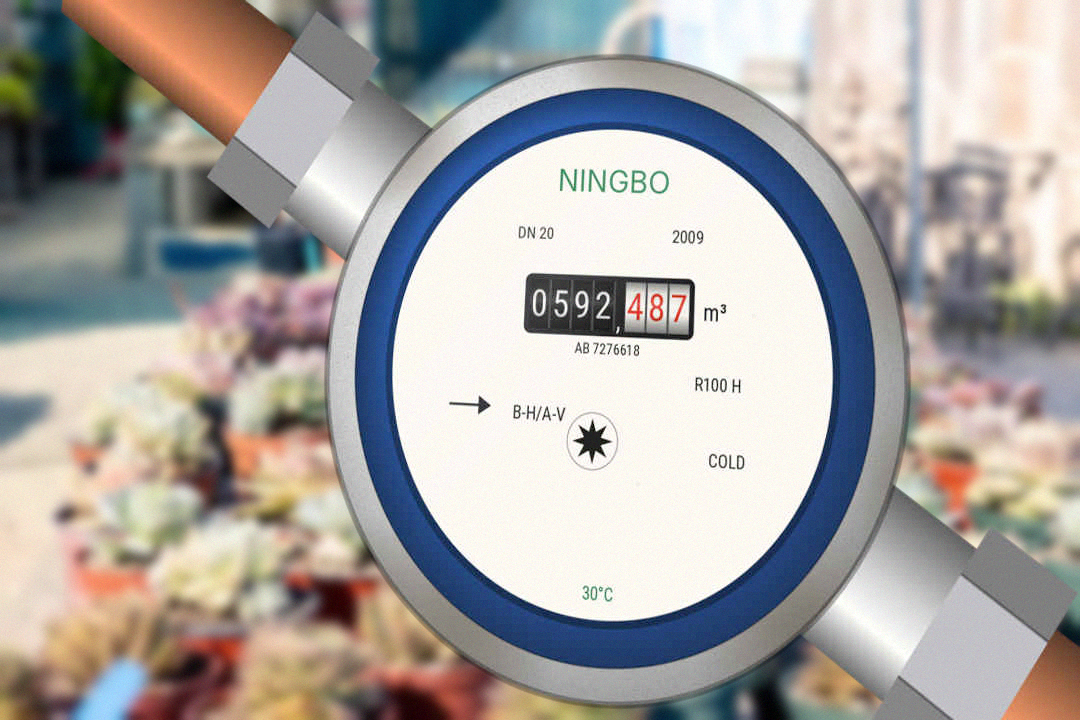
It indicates 592.487 m³
